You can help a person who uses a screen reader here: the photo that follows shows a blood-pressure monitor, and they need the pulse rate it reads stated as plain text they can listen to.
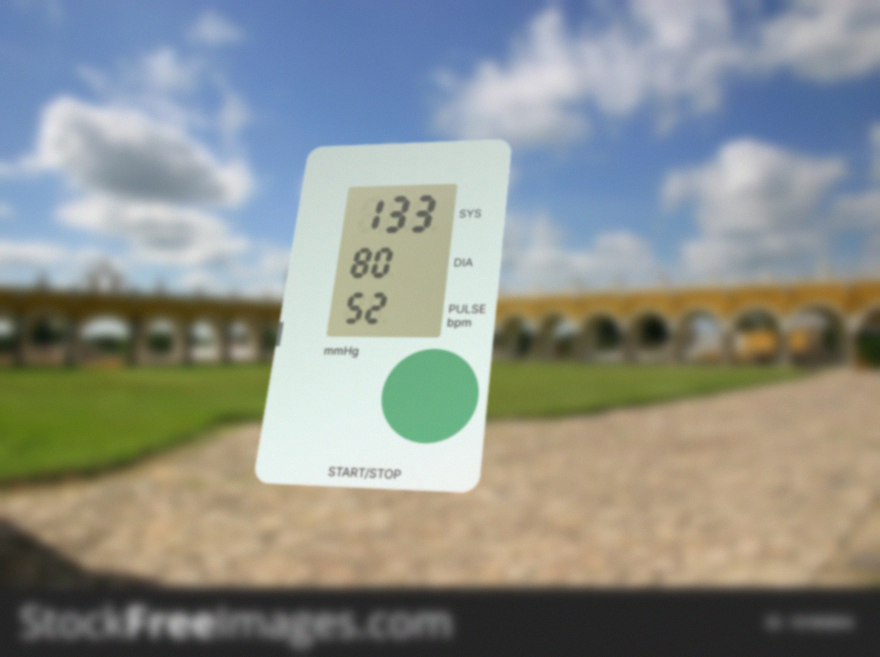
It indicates 52 bpm
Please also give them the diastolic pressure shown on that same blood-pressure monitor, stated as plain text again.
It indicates 80 mmHg
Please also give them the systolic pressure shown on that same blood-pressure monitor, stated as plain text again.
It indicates 133 mmHg
